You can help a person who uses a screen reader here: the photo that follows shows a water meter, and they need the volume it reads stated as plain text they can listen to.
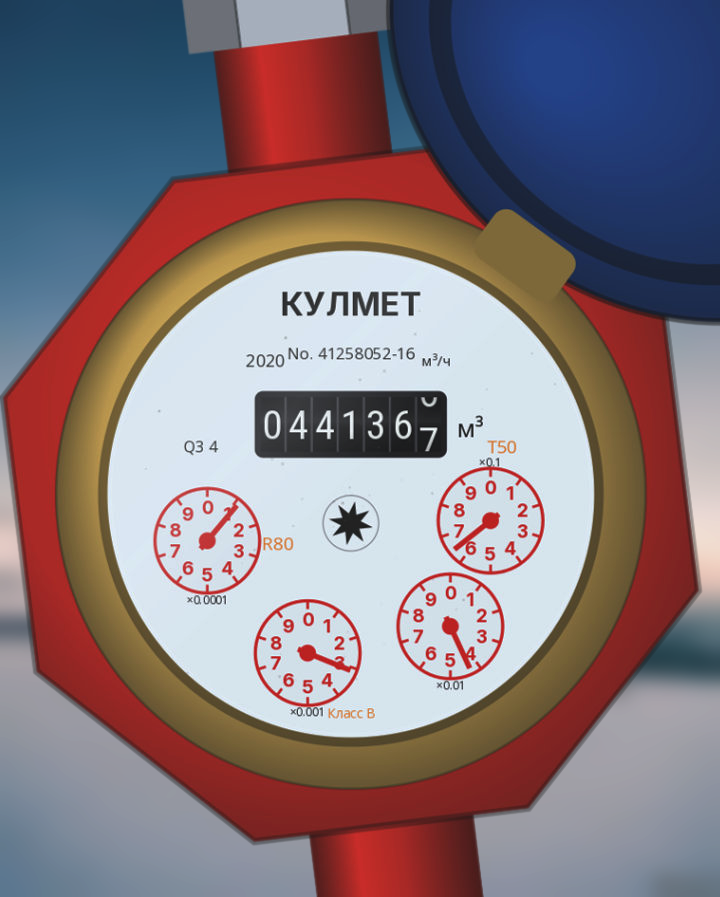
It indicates 441366.6431 m³
